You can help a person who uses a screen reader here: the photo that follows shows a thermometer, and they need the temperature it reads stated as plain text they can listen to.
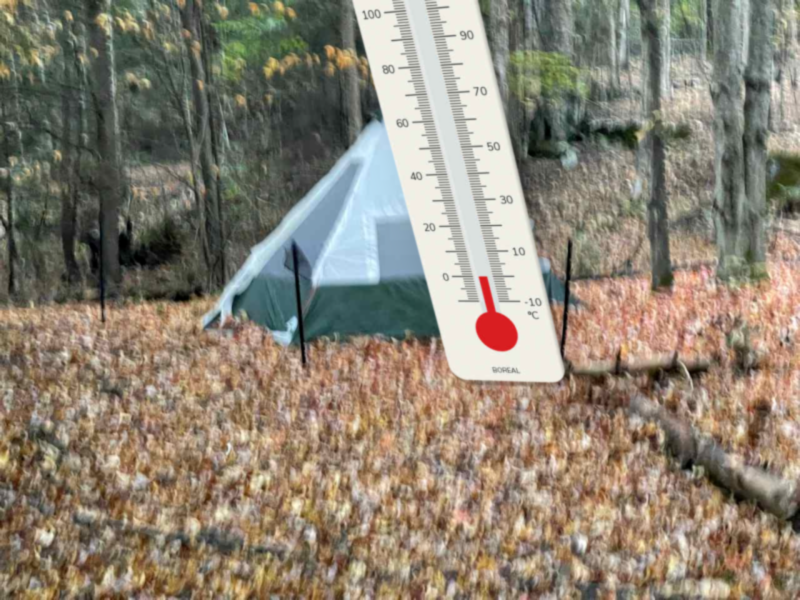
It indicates 0 °C
